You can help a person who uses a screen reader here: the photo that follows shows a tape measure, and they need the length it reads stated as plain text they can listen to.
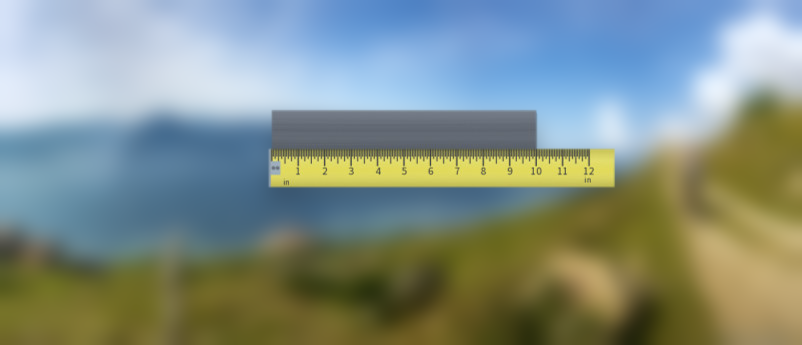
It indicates 10 in
